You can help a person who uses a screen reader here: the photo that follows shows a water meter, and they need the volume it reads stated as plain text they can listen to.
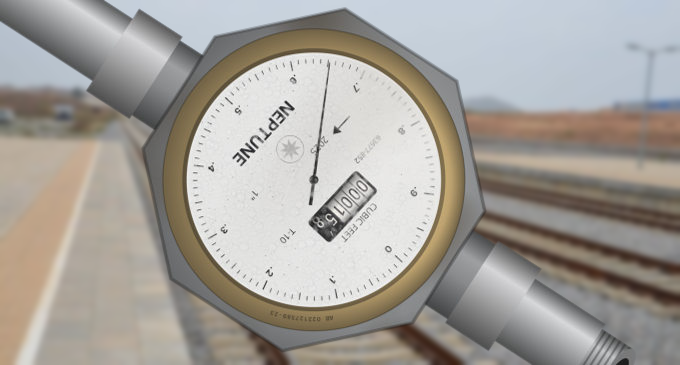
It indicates 157.65 ft³
